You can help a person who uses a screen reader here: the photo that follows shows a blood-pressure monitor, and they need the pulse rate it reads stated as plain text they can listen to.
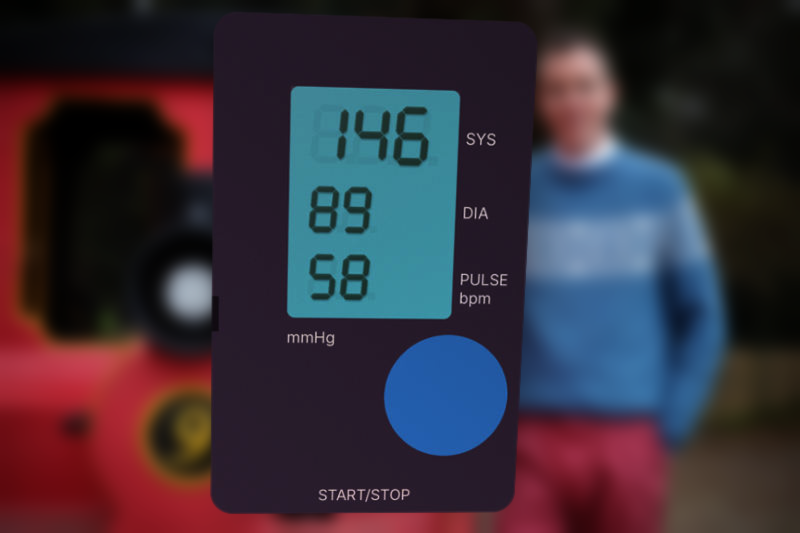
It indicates 58 bpm
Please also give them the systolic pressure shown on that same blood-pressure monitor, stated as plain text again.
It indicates 146 mmHg
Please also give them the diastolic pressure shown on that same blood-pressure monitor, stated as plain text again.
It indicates 89 mmHg
